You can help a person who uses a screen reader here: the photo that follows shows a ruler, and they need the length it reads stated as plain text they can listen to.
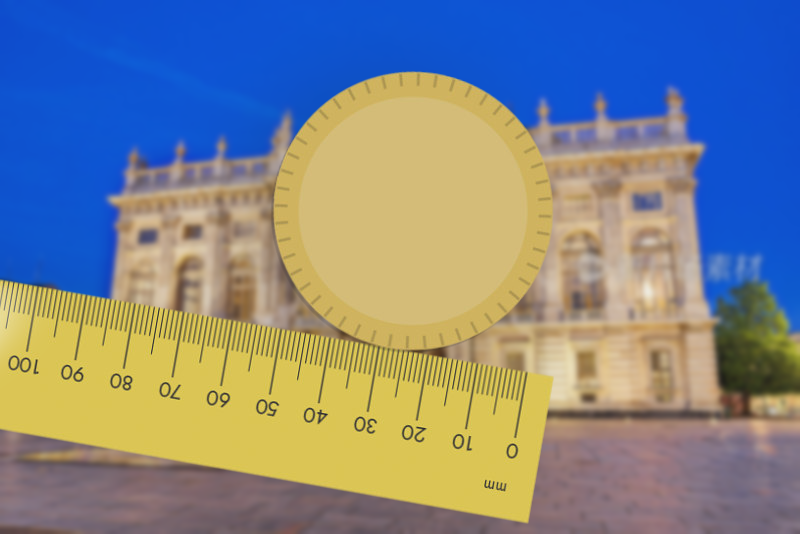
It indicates 56 mm
